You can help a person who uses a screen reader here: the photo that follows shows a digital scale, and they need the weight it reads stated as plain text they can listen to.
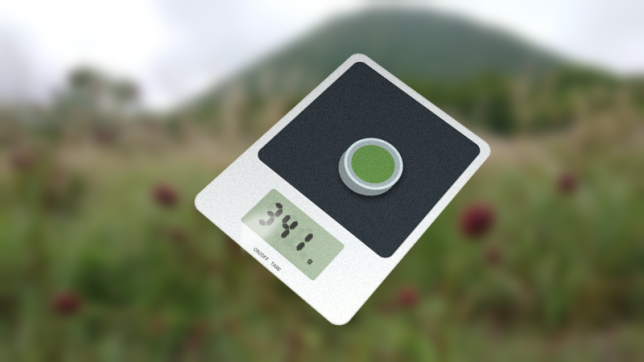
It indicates 341 g
